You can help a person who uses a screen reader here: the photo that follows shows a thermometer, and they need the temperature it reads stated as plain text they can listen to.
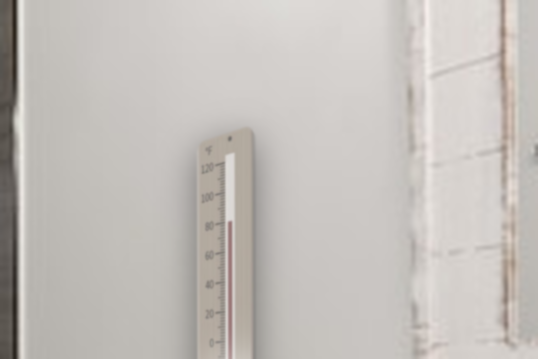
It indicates 80 °F
